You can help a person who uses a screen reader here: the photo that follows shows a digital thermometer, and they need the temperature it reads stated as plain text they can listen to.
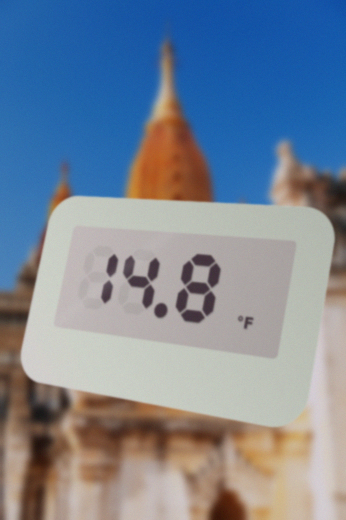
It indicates 14.8 °F
